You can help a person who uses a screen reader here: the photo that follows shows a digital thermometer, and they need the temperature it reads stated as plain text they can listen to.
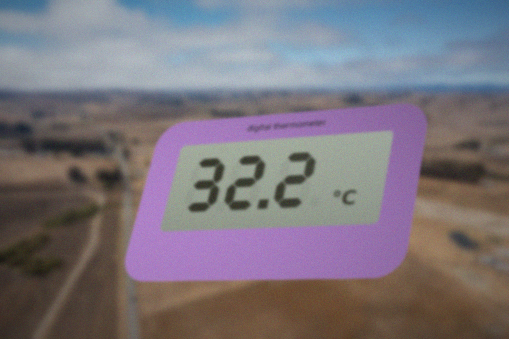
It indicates 32.2 °C
